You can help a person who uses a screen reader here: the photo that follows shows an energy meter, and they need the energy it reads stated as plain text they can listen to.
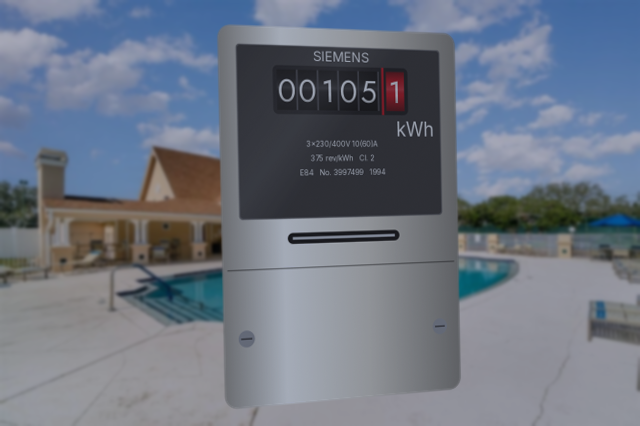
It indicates 105.1 kWh
